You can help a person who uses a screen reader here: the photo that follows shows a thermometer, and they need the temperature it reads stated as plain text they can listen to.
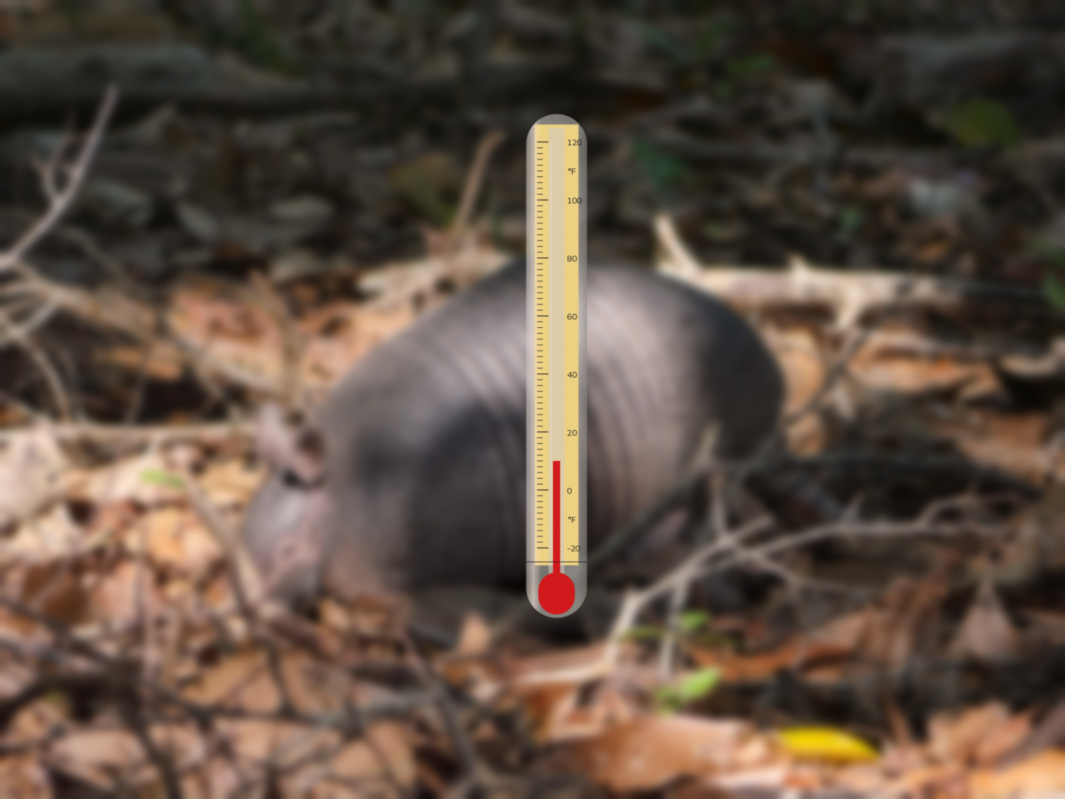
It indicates 10 °F
